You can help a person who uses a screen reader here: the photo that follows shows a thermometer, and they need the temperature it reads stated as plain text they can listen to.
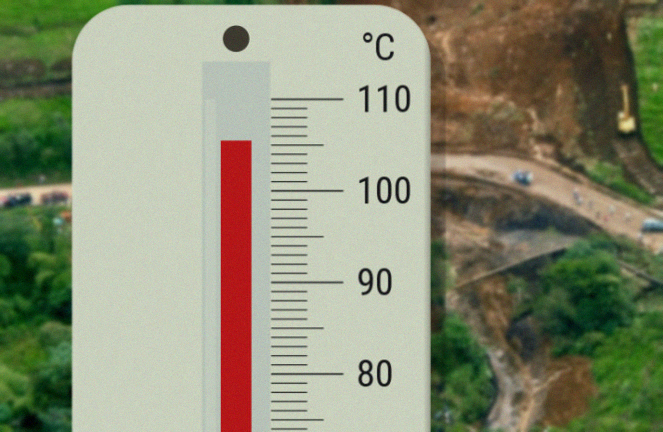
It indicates 105.5 °C
